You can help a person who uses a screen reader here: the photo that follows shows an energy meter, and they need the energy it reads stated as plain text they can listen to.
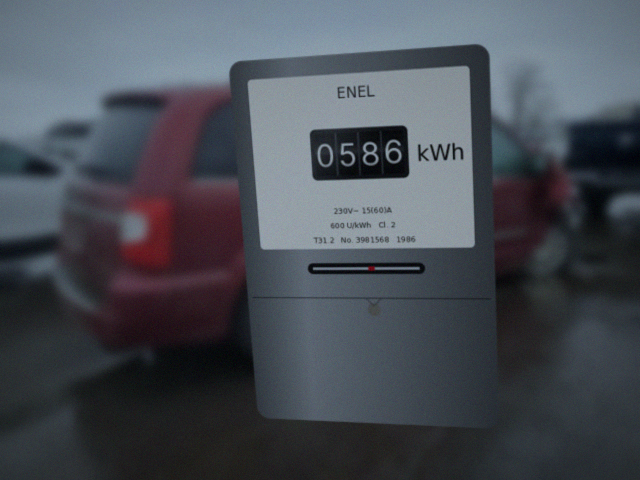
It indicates 586 kWh
